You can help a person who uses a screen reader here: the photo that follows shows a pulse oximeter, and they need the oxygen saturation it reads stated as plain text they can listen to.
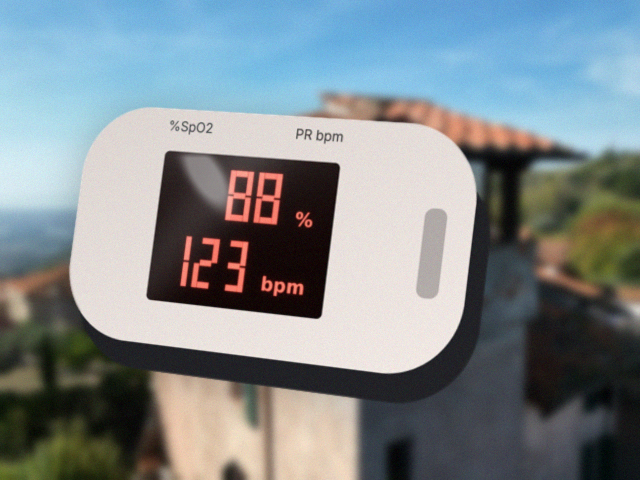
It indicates 88 %
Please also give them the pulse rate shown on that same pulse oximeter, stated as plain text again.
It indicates 123 bpm
